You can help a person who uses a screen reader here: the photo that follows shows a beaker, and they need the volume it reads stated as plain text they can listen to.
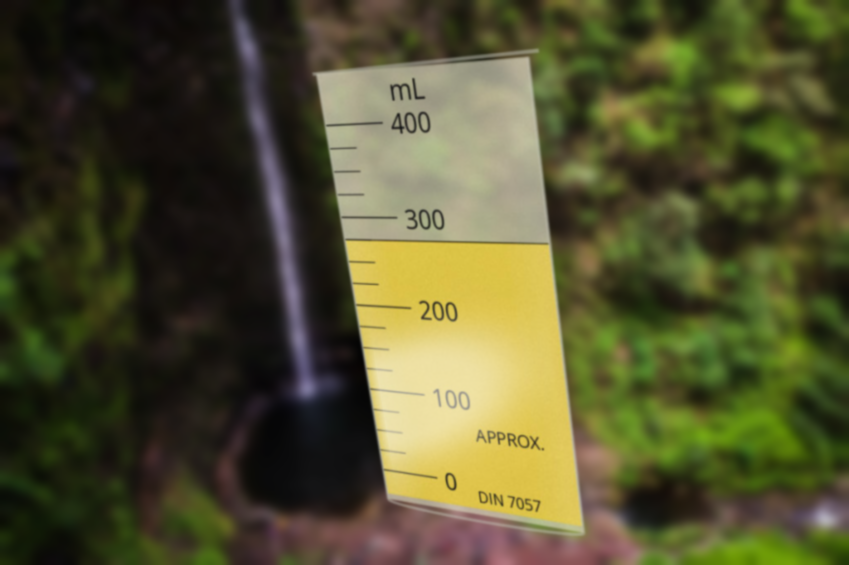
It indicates 275 mL
